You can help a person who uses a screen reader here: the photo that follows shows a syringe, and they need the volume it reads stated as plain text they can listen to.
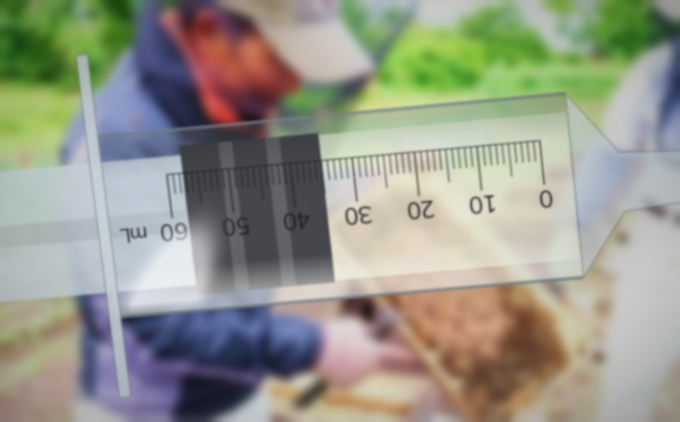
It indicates 35 mL
